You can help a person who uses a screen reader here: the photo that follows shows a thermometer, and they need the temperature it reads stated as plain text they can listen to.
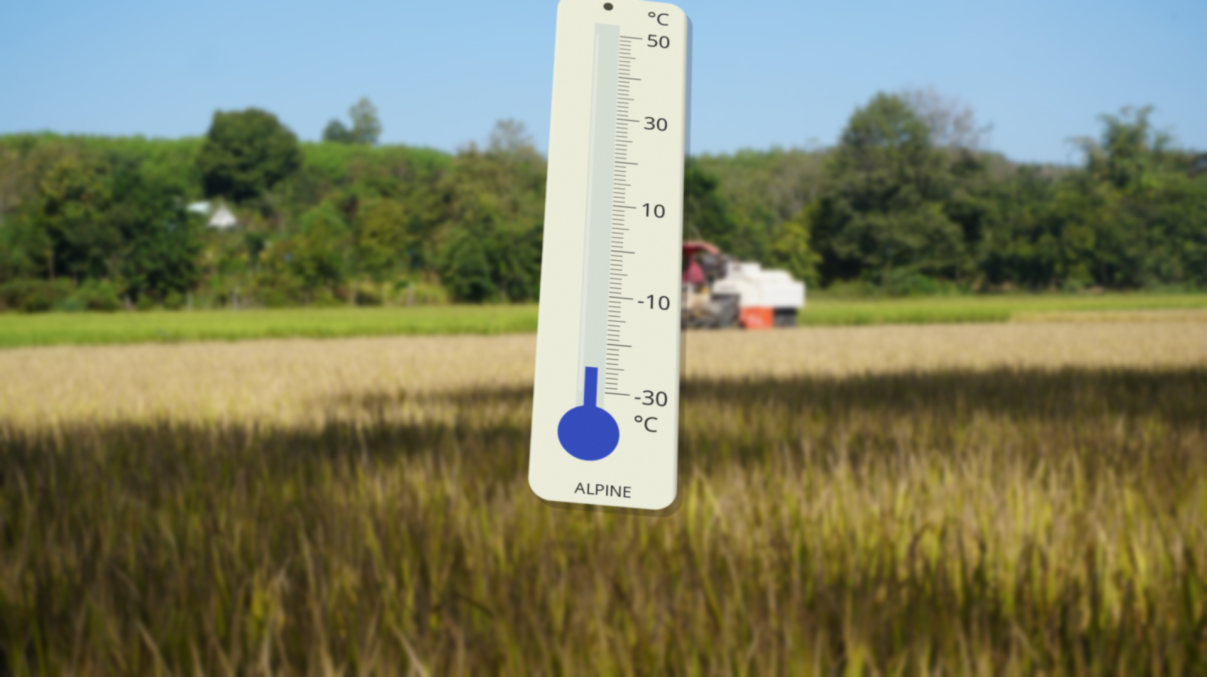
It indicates -25 °C
